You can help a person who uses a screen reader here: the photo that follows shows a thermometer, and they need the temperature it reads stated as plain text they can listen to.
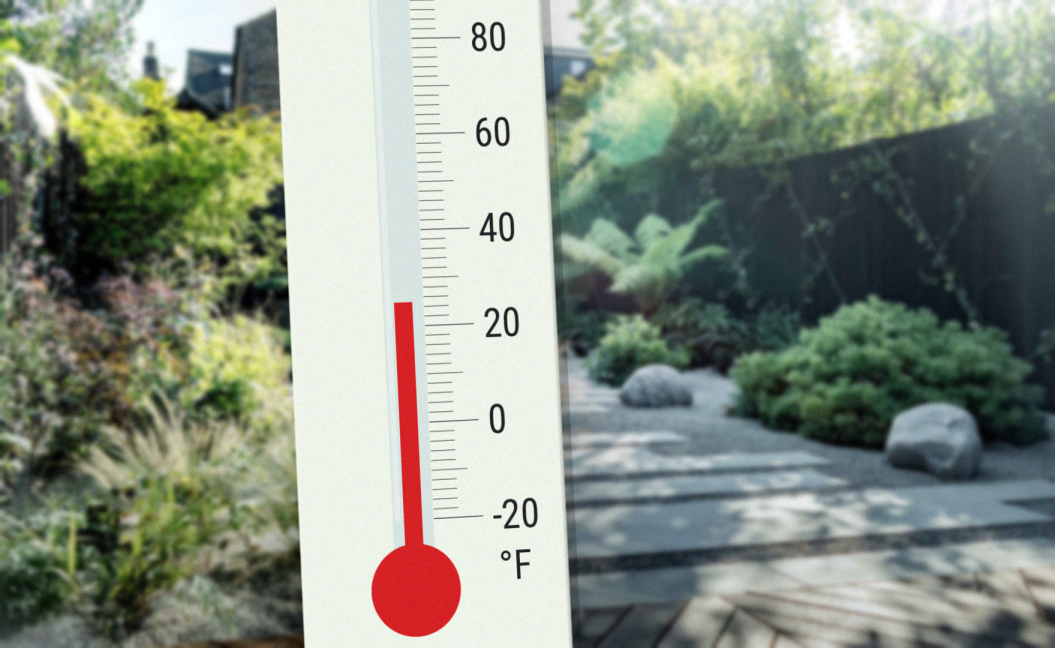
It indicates 25 °F
